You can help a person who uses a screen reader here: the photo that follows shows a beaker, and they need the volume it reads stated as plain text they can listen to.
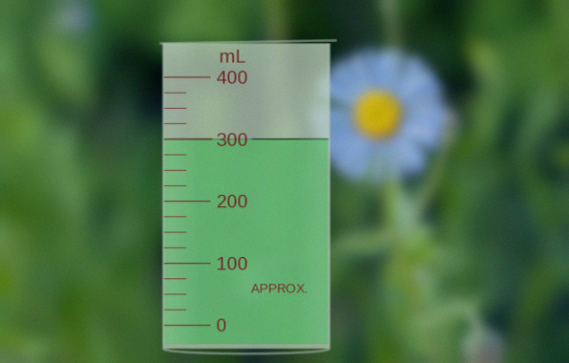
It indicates 300 mL
